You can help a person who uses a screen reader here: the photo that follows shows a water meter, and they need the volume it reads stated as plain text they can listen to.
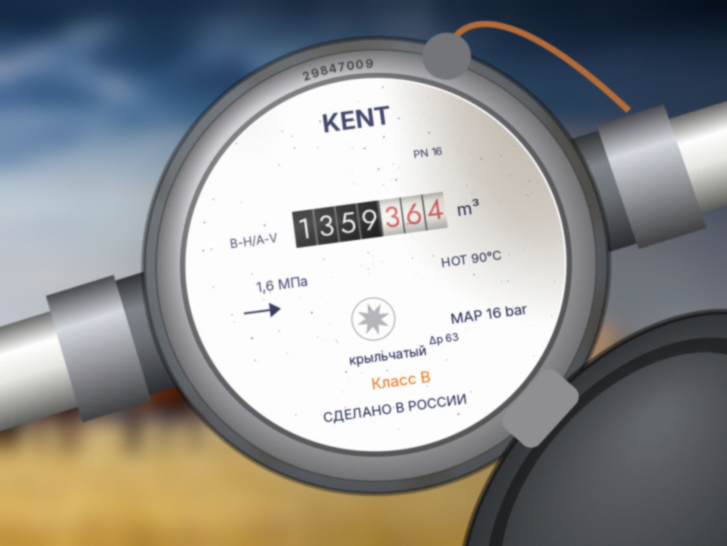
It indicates 1359.364 m³
